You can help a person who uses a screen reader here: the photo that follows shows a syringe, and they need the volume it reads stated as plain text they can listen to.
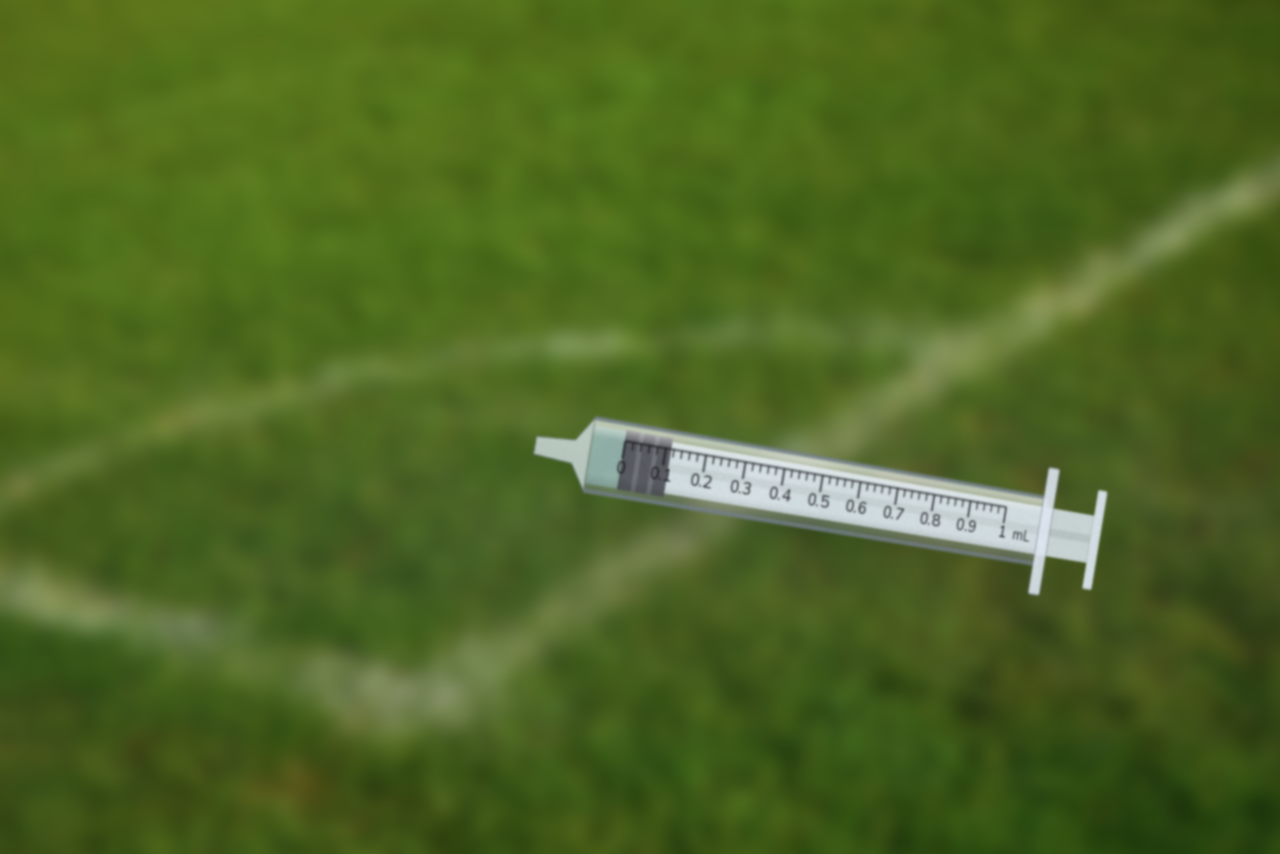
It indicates 0 mL
